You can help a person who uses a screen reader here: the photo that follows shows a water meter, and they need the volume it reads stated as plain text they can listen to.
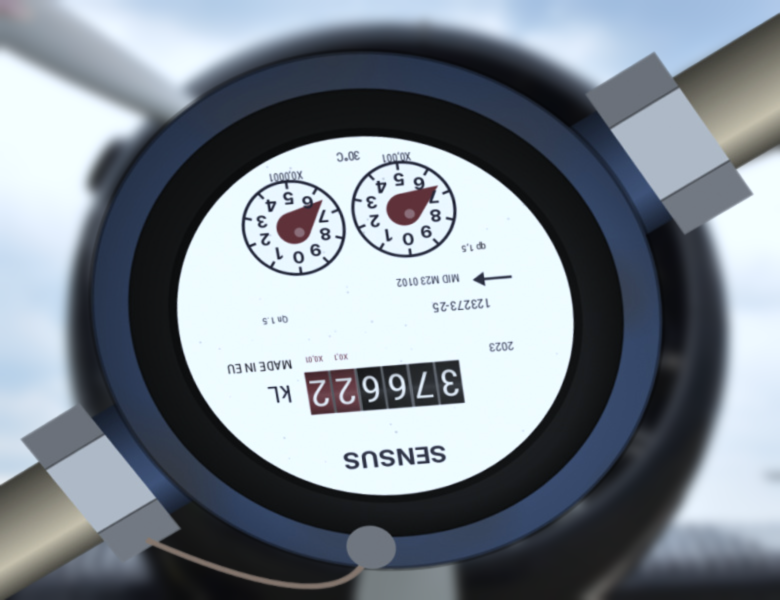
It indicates 3766.2266 kL
